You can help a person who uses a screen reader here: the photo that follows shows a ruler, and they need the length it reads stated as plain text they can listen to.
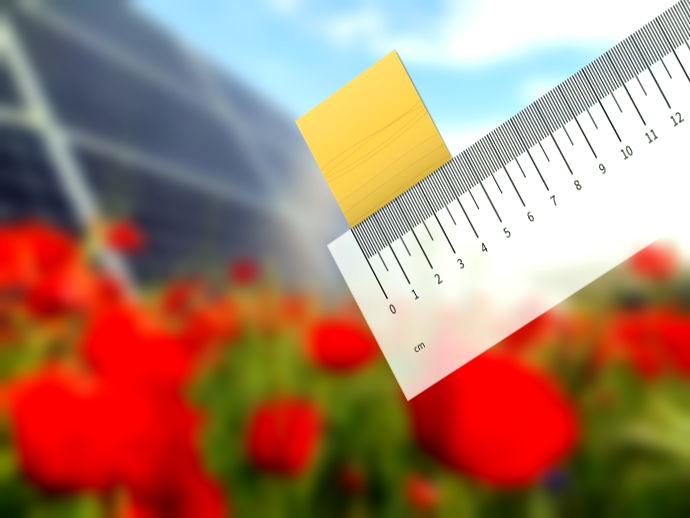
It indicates 4.5 cm
